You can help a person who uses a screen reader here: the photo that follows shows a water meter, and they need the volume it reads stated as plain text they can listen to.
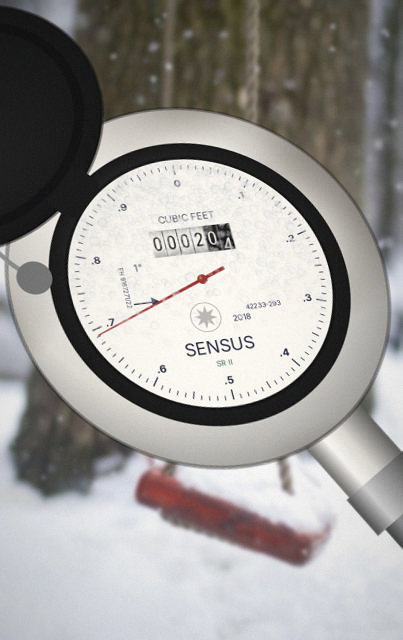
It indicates 203.69 ft³
